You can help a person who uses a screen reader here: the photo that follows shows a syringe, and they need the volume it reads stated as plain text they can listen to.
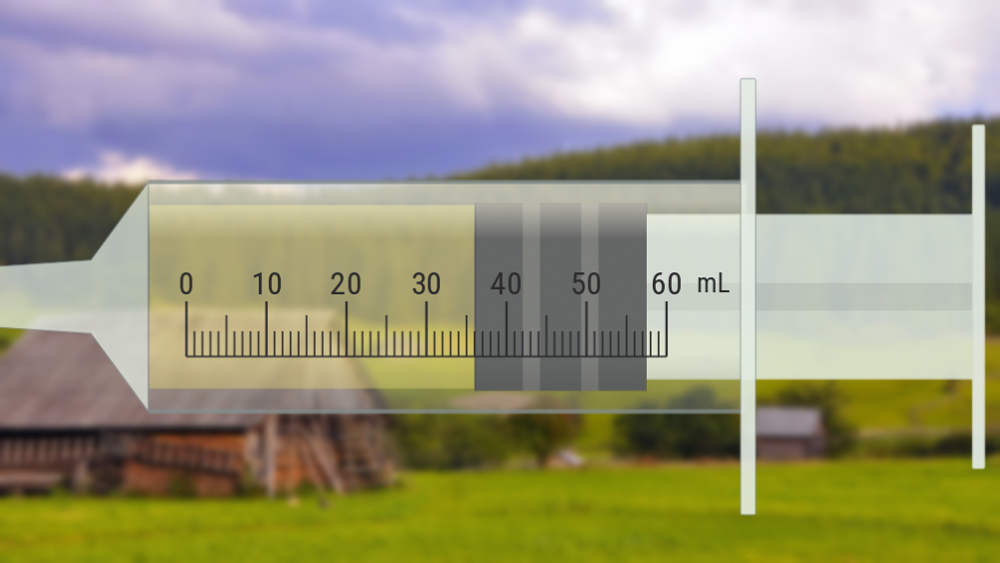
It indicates 36 mL
